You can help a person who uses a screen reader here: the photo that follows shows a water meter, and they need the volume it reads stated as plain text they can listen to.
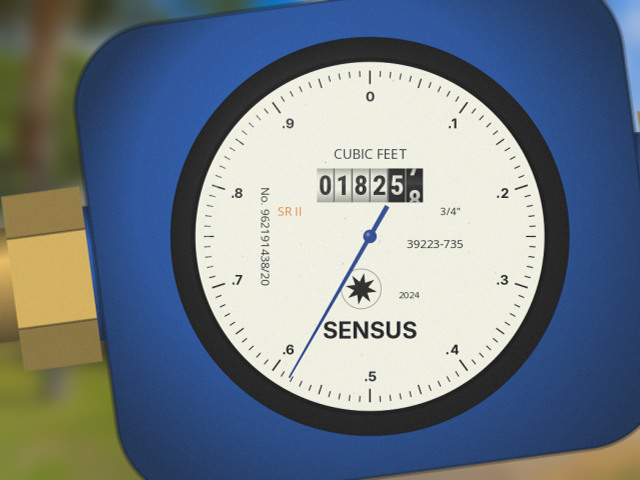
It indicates 18257.58 ft³
